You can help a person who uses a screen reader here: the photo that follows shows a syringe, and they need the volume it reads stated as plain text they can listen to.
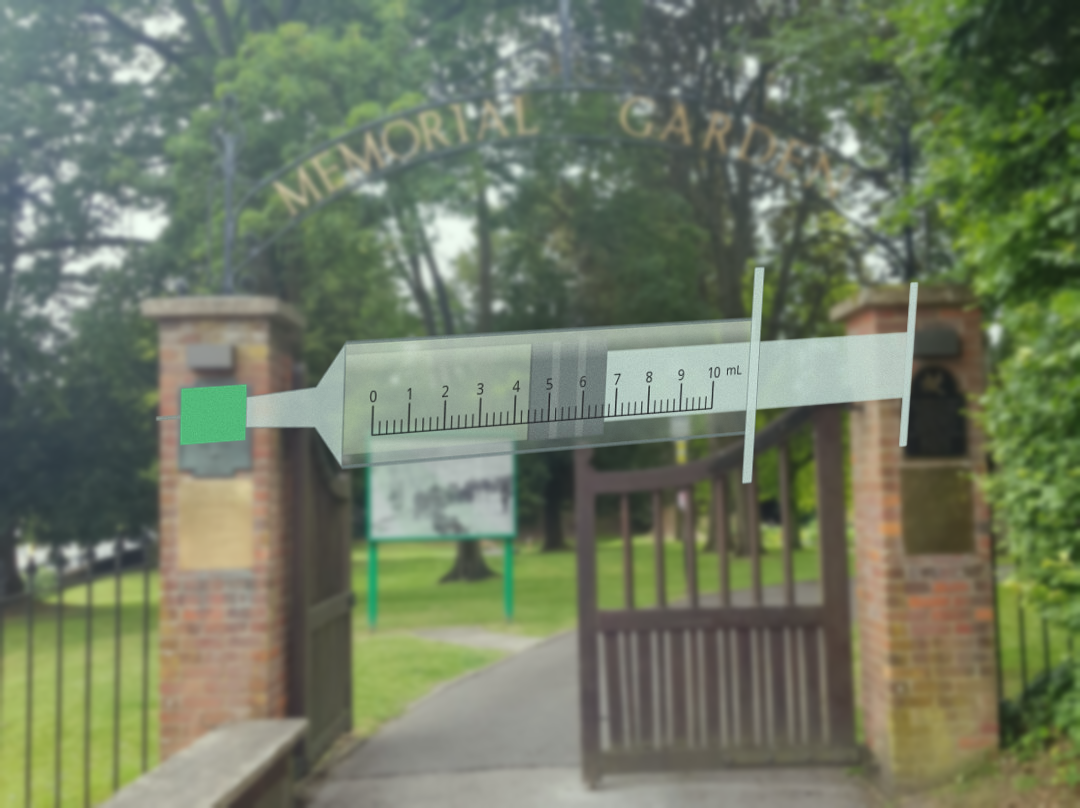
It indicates 4.4 mL
